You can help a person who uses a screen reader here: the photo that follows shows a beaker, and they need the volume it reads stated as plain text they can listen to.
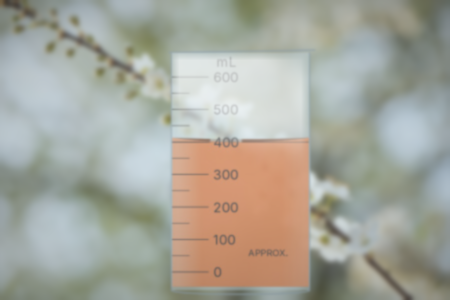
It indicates 400 mL
